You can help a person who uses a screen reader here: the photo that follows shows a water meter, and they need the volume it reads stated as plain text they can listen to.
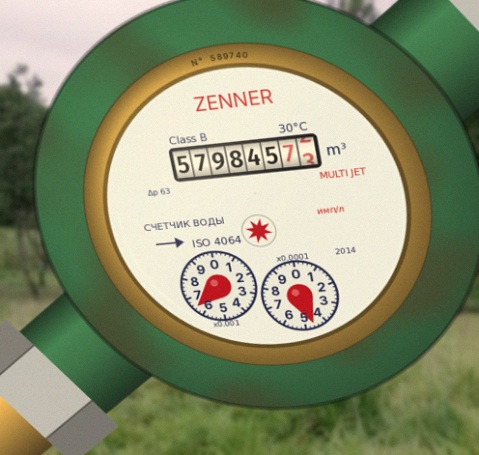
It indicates 579845.7264 m³
